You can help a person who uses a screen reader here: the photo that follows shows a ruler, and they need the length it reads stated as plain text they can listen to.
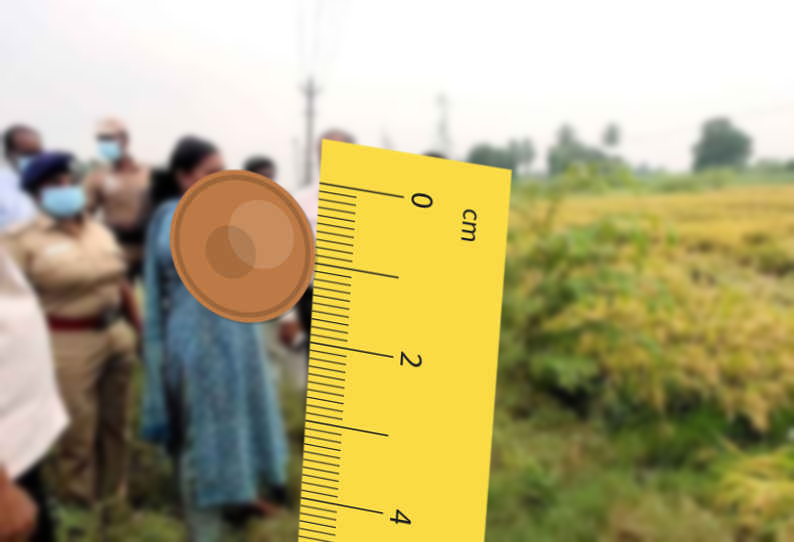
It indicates 1.9 cm
